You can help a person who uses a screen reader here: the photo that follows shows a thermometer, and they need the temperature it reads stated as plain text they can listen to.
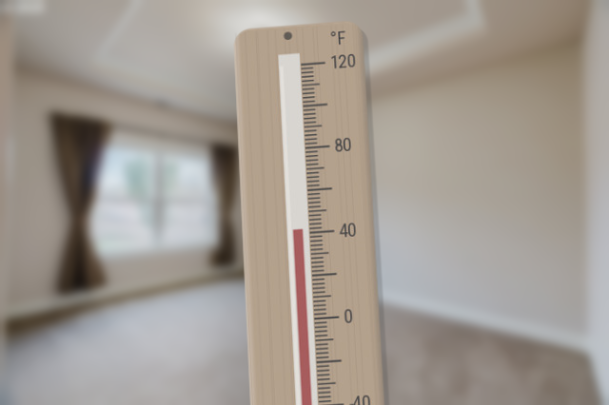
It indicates 42 °F
